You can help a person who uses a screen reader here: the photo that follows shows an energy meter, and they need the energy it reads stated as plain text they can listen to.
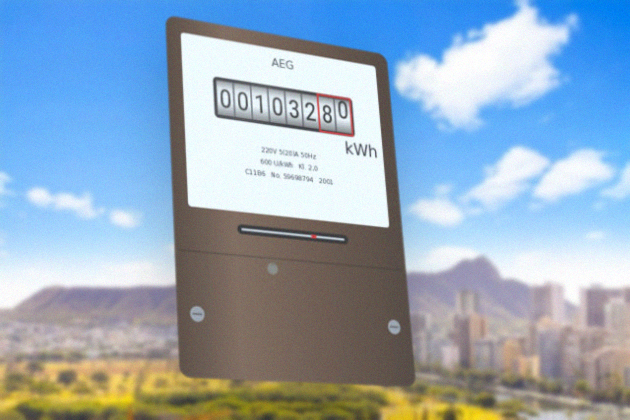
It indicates 1032.80 kWh
